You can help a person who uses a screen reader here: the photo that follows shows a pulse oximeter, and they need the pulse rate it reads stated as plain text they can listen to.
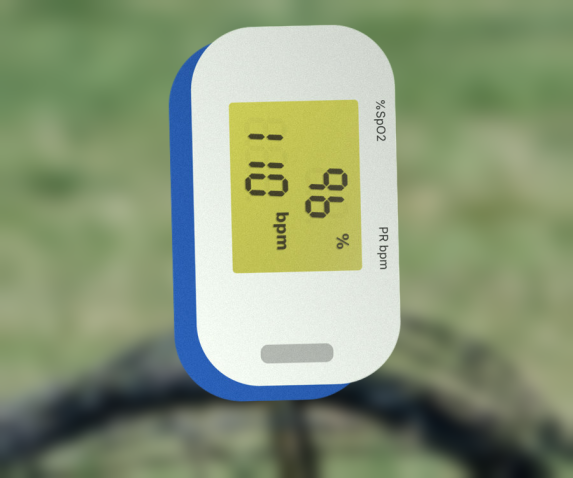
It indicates 110 bpm
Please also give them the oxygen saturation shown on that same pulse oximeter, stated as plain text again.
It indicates 96 %
